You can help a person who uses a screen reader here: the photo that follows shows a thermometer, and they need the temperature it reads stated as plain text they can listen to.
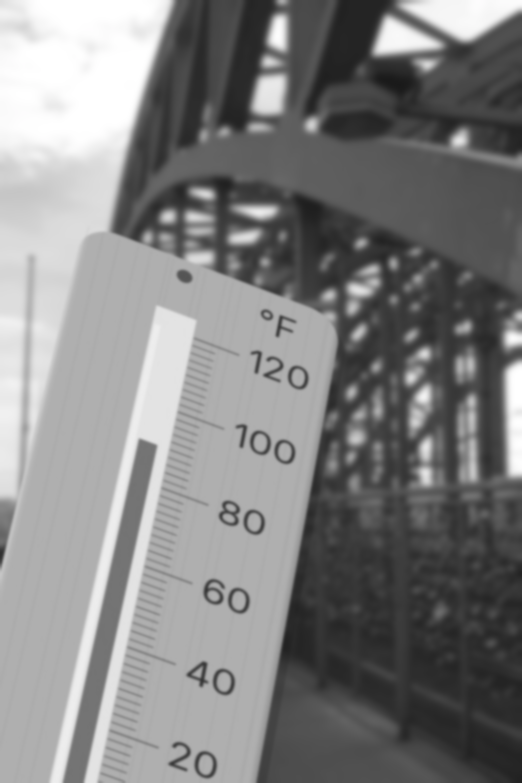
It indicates 90 °F
